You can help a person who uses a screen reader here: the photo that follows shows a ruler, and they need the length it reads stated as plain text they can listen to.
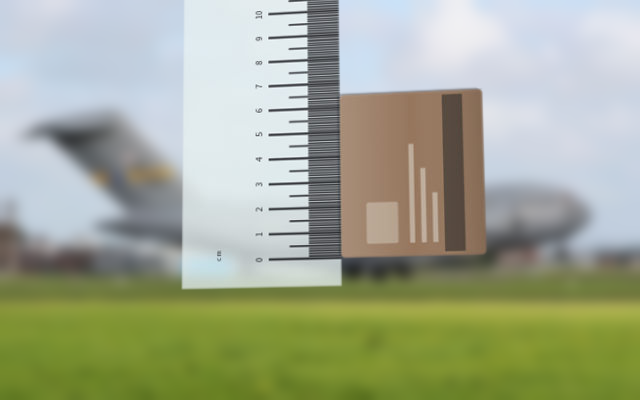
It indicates 6.5 cm
